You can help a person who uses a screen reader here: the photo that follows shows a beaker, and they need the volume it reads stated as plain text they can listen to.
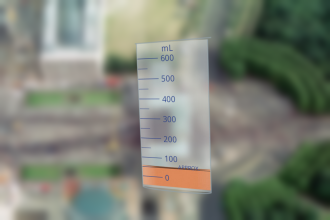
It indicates 50 mL
